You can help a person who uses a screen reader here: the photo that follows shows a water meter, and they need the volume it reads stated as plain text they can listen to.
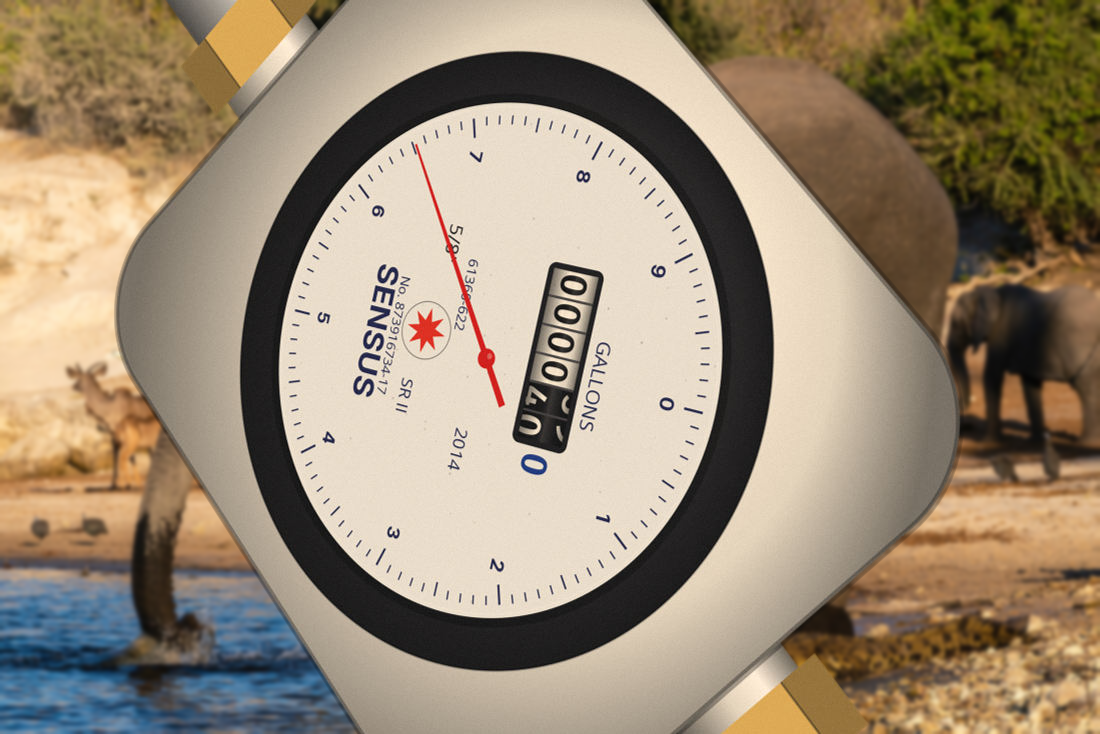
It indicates 396.5 gal
